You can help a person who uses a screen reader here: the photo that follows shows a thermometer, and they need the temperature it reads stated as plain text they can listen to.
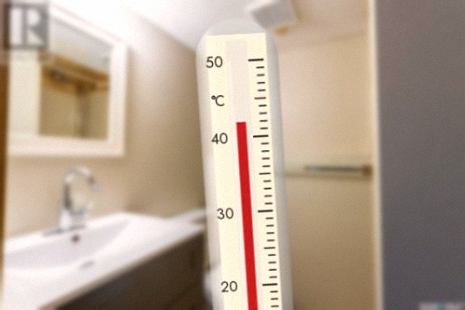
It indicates 42 °C
